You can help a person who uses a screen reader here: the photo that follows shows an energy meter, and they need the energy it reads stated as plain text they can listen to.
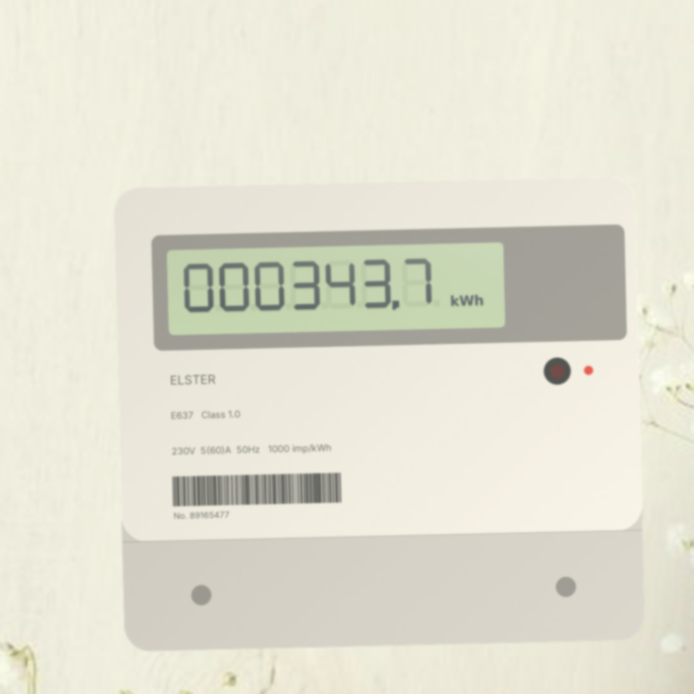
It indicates 343.7 kWh
